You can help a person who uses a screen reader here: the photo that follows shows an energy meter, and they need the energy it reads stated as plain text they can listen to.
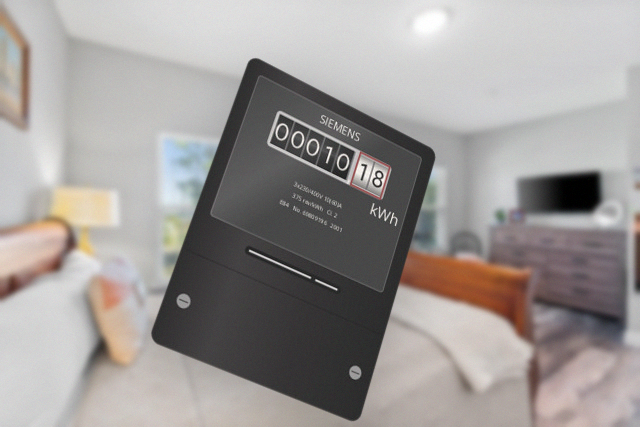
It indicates 10.18 kWh
